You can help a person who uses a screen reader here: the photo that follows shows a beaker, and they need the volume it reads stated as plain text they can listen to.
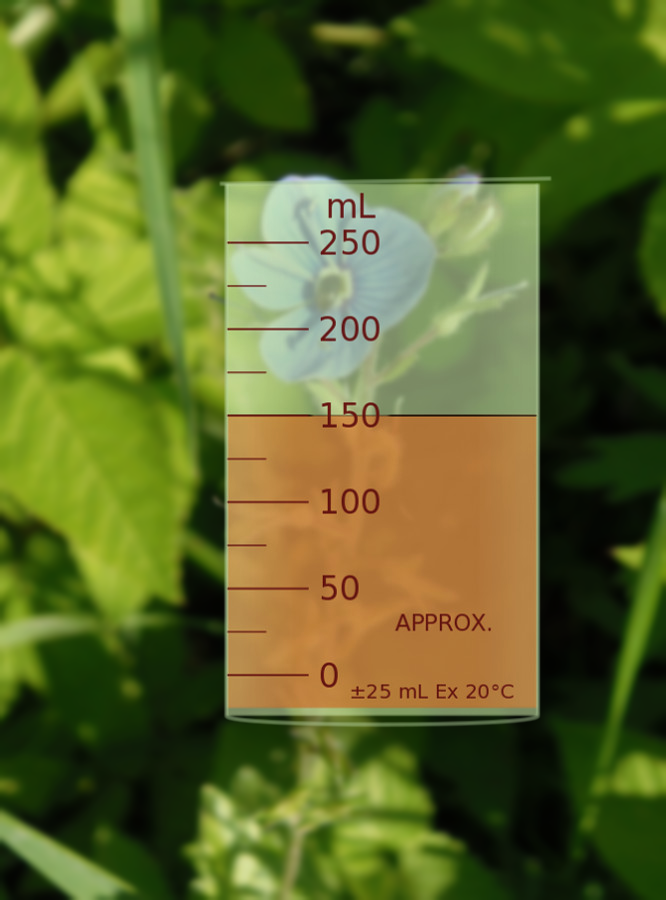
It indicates 150 mL
